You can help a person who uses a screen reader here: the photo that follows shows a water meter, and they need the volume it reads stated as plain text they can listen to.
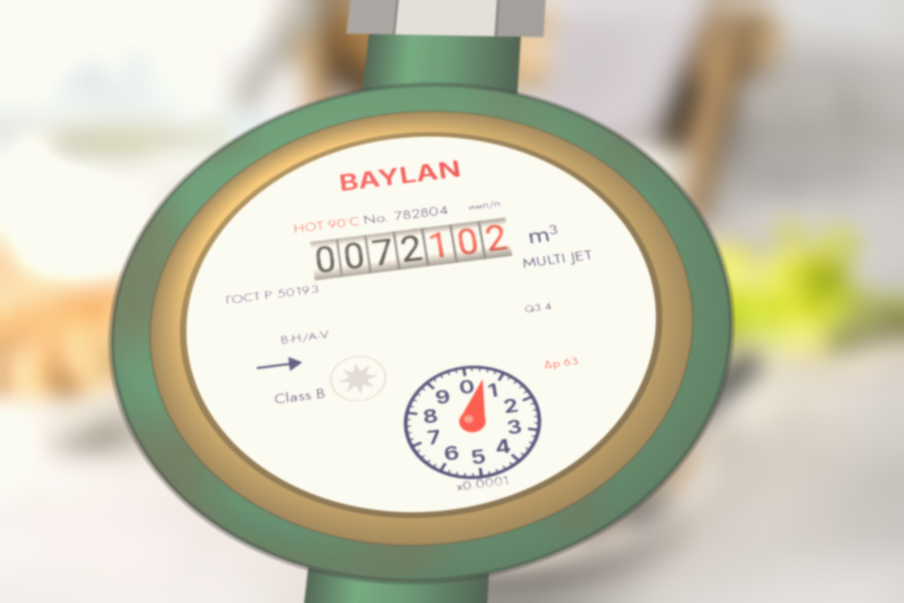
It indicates 72.1020 m³
